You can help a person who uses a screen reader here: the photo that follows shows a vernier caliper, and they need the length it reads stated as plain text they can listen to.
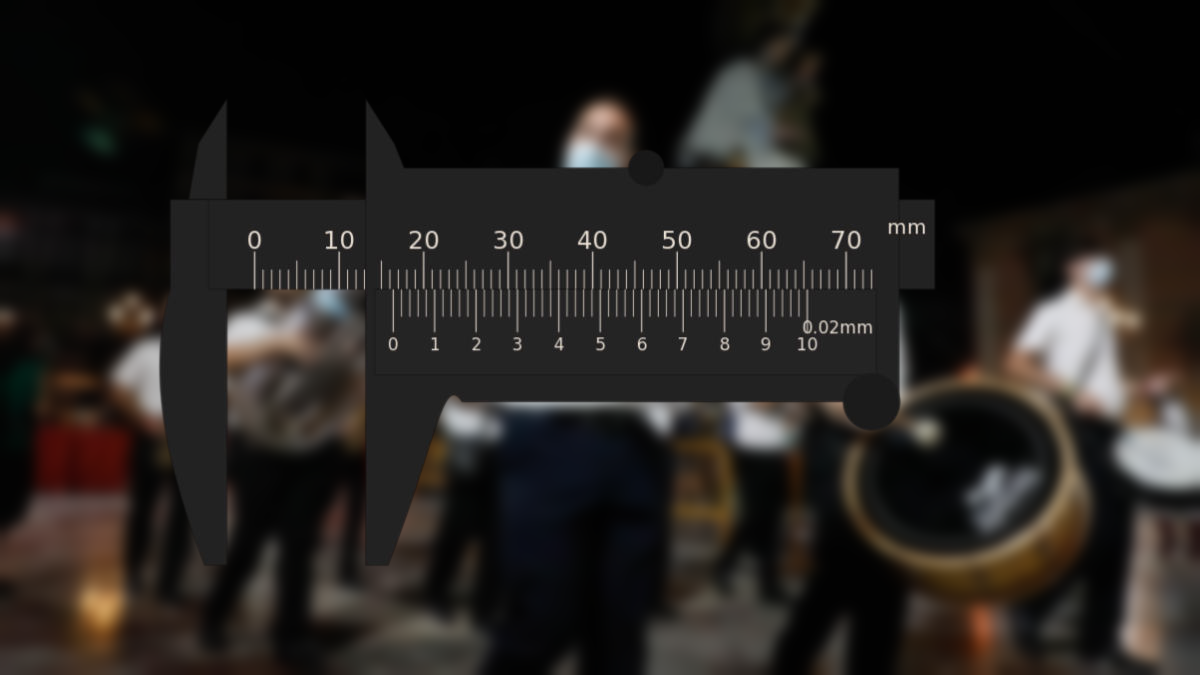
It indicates 16.4 mm
